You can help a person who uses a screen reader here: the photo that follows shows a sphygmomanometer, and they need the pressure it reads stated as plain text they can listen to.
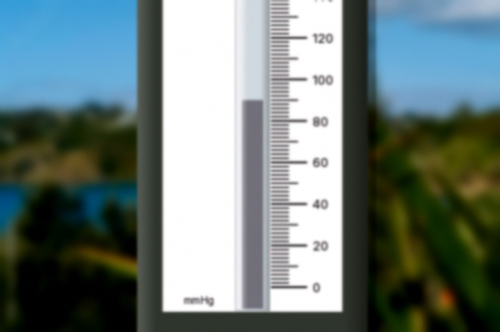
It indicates 90 mmHg
